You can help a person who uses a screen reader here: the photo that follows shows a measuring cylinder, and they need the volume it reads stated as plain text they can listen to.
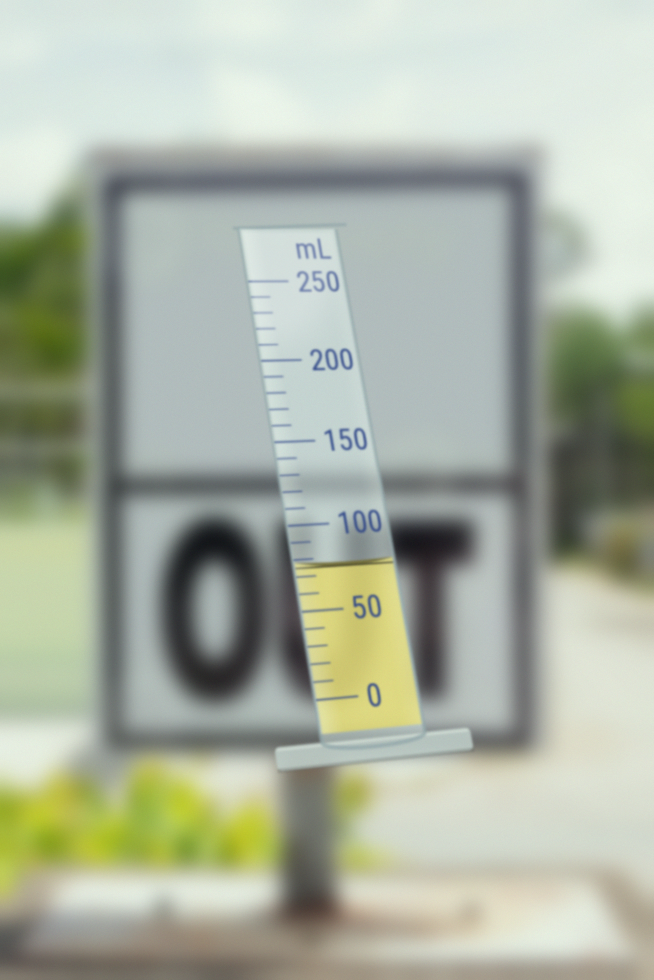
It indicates 75 mL
